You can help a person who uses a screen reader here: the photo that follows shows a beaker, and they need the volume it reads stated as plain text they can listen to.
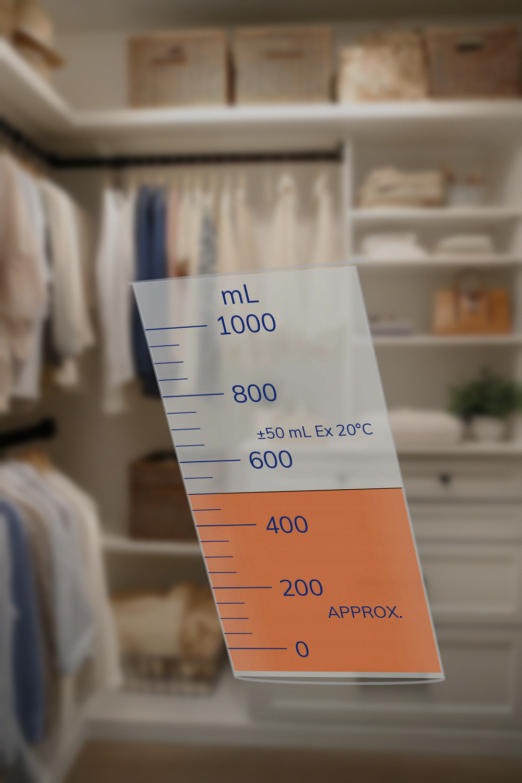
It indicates 500 mL
